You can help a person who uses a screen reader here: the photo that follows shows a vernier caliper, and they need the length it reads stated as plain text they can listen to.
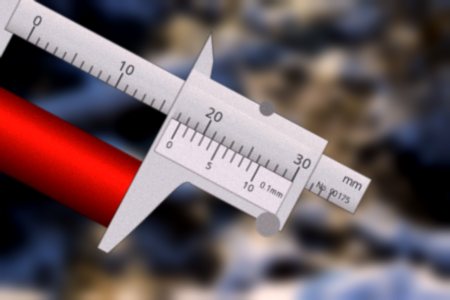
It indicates 17.4 mm
